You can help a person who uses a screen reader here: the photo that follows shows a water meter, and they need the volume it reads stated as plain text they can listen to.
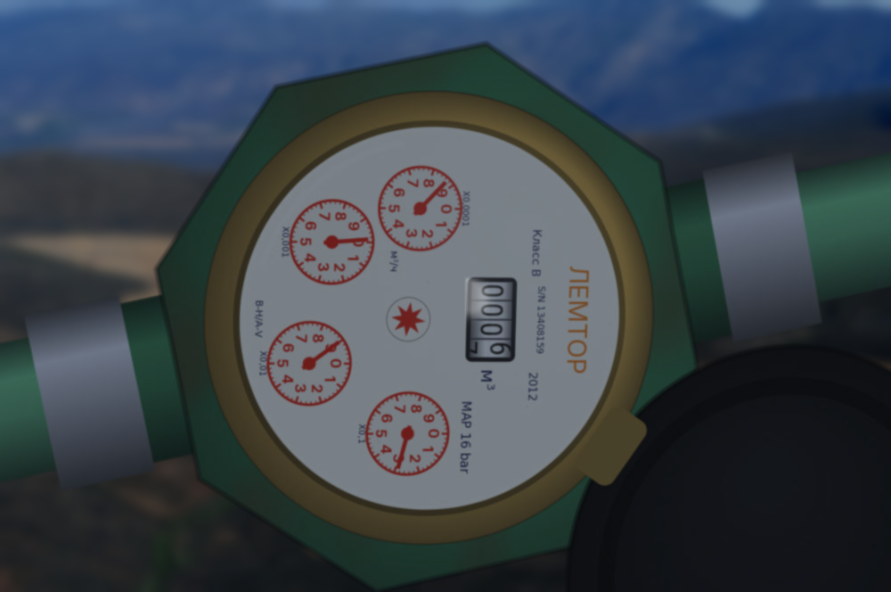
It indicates 6.2898 m³
